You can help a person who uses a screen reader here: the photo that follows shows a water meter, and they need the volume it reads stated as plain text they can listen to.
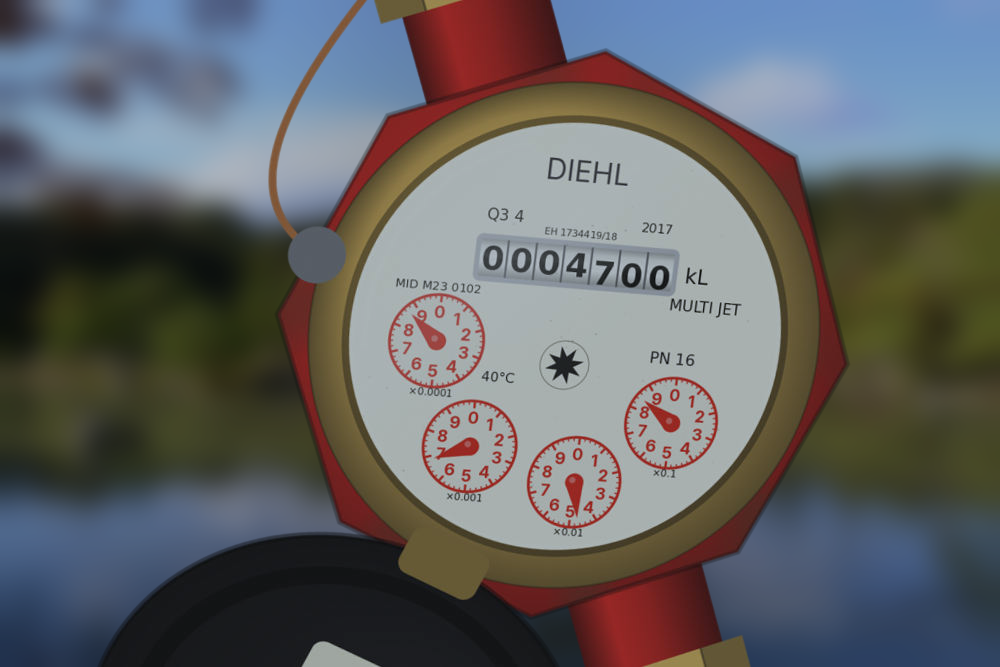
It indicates 4699.8468 kL
